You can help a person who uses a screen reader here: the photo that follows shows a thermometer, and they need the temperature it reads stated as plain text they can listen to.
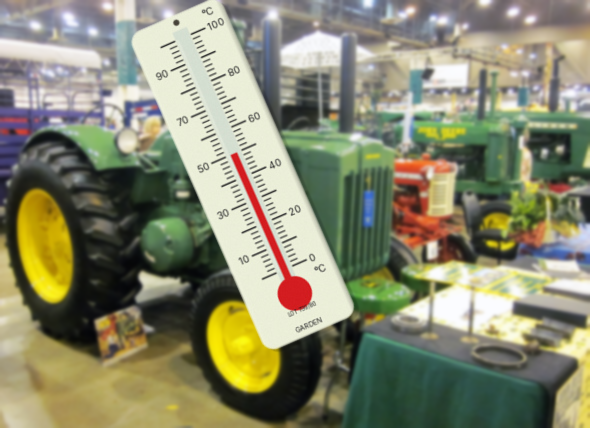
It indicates 50 °C
